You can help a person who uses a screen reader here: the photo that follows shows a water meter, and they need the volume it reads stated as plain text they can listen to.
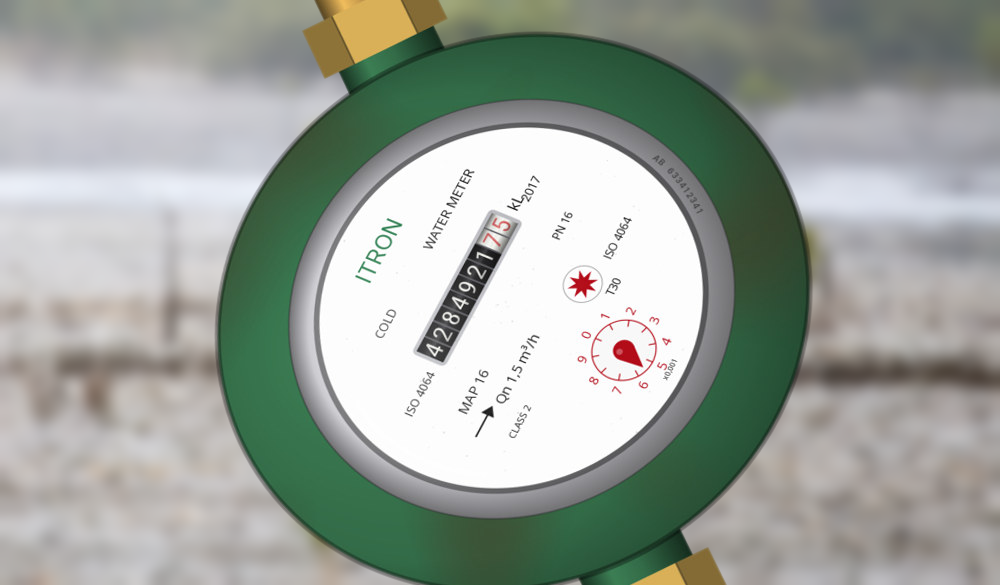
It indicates 4284921.755 kL
